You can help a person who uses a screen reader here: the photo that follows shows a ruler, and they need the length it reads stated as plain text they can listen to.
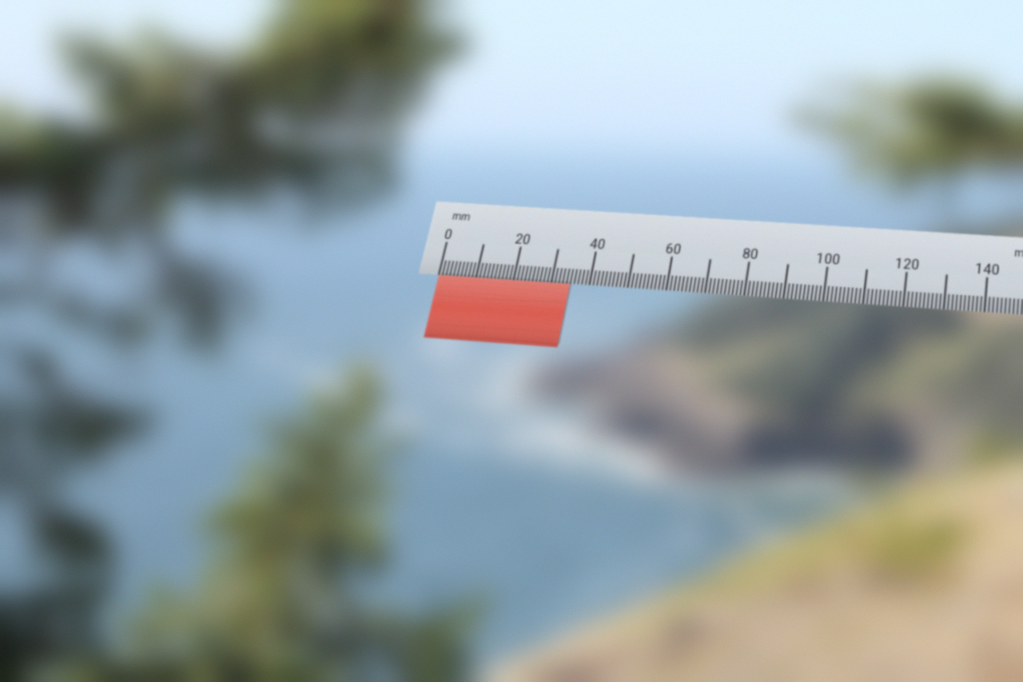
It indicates 35 mm
